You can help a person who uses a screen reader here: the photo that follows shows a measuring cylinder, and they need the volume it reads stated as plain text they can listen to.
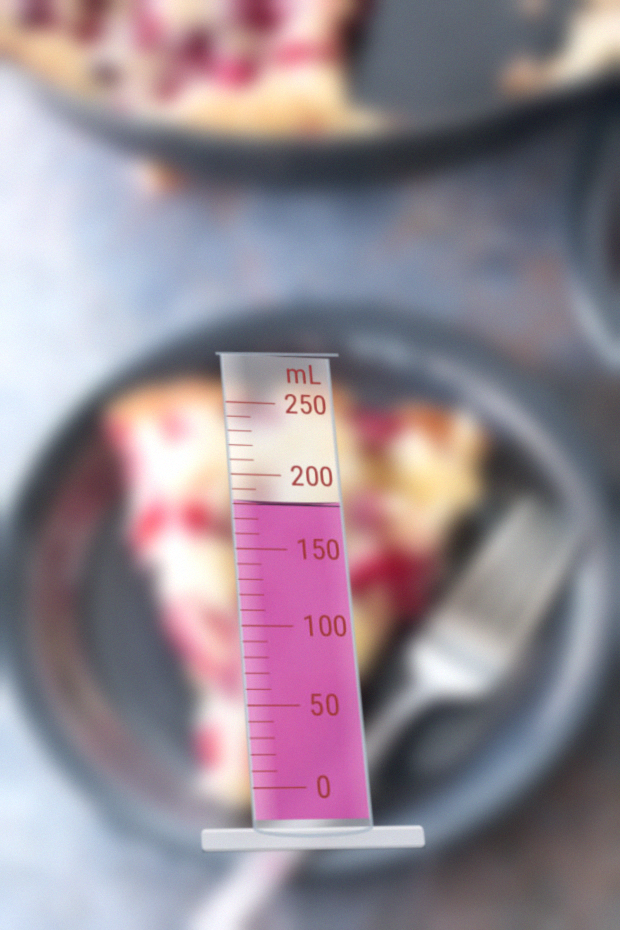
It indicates 180 mL
